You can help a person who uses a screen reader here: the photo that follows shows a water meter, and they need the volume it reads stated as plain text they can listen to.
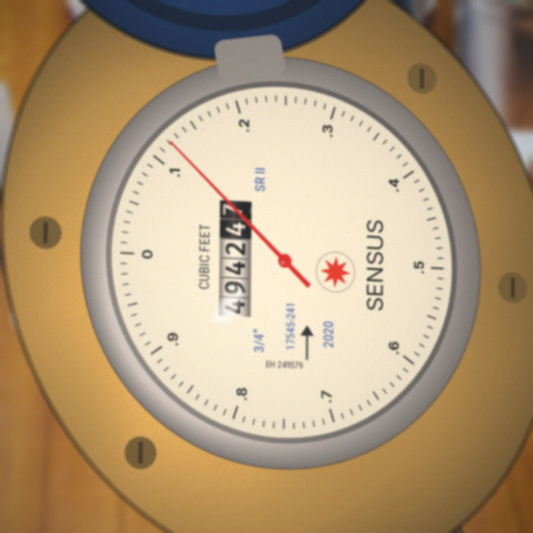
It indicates 494247.12 ft³
